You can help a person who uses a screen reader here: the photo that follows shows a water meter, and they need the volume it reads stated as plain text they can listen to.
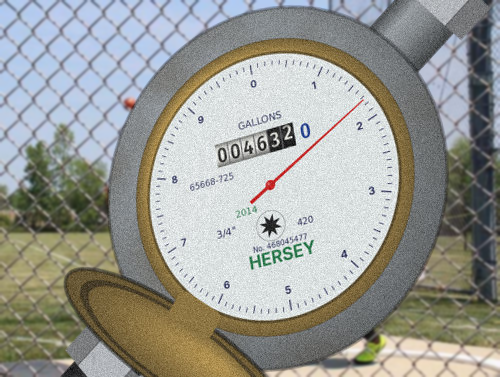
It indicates 46321.7 gal
